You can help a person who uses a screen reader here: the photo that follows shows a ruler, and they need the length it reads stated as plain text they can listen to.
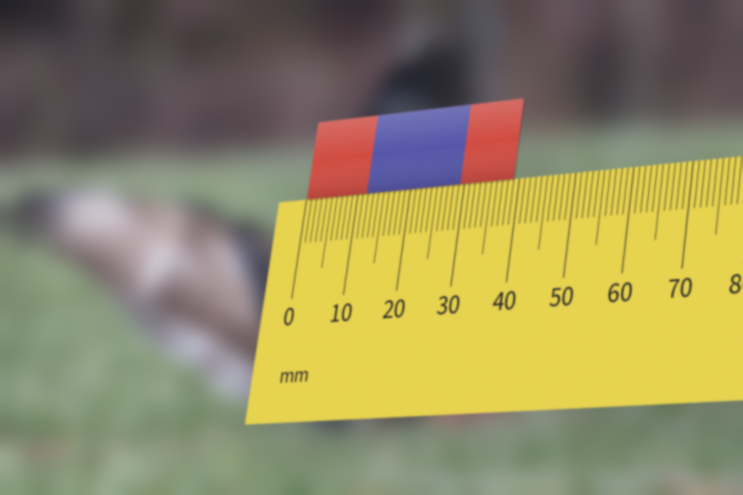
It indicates 39 mm
